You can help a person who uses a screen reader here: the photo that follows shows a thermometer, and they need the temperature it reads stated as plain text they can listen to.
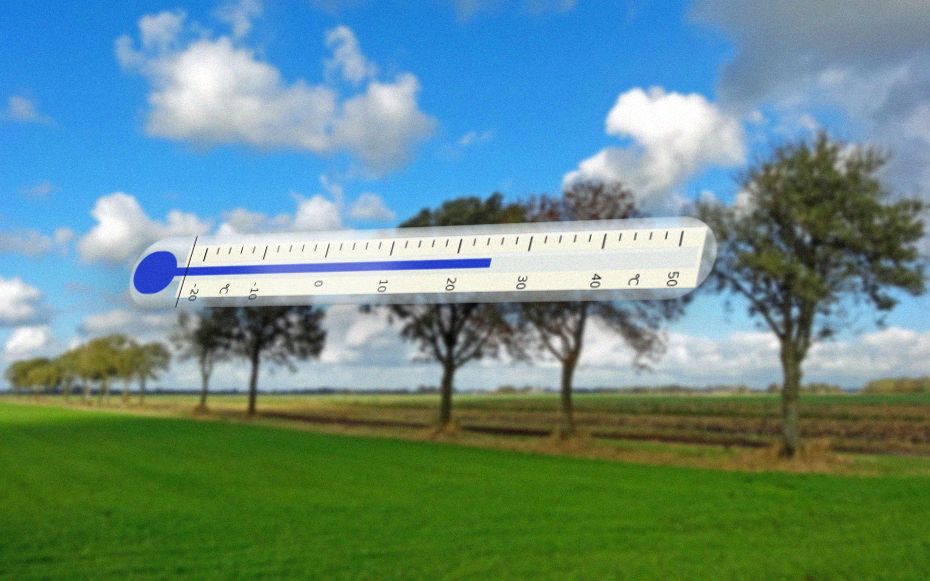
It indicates 25 °C
